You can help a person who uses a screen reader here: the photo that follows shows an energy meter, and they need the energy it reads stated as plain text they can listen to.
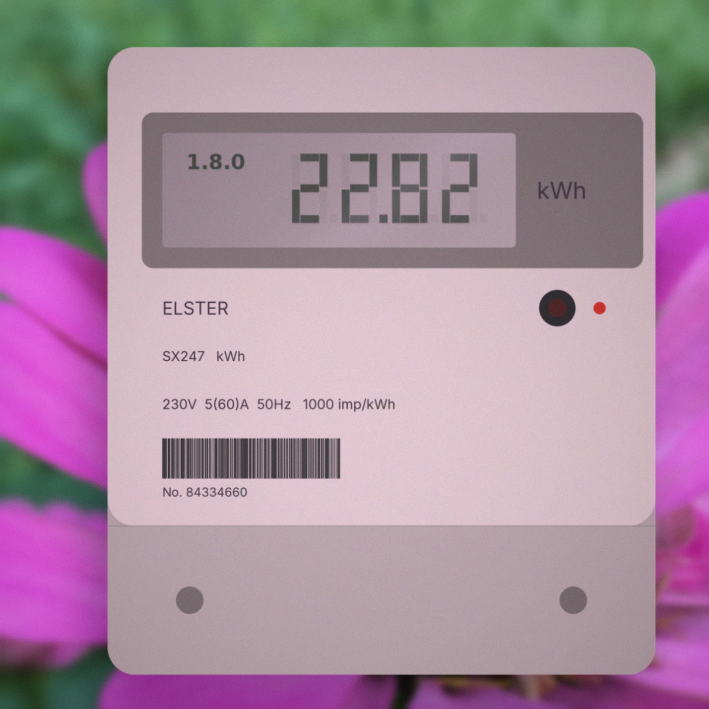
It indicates 22.82 kWh
